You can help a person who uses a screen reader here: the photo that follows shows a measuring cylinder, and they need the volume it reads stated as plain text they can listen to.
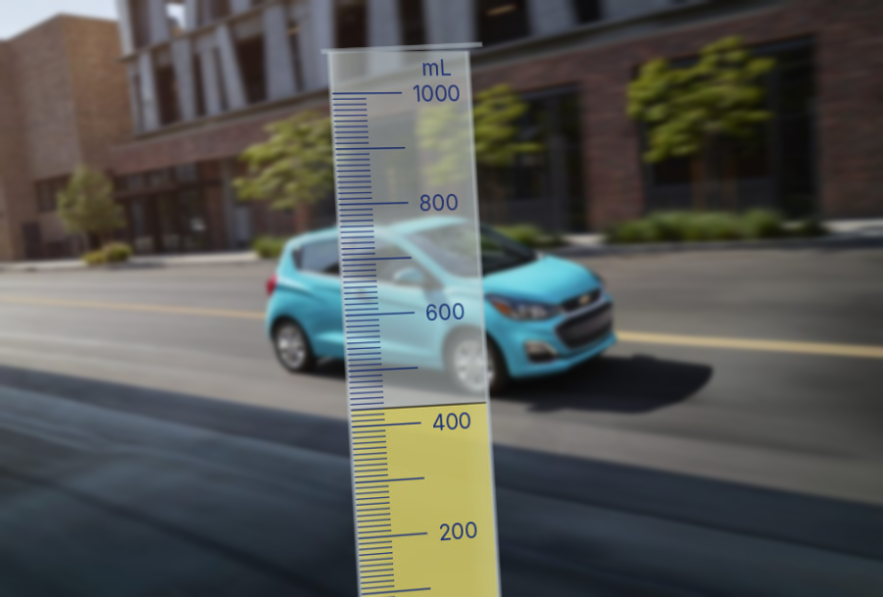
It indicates 430 mL
